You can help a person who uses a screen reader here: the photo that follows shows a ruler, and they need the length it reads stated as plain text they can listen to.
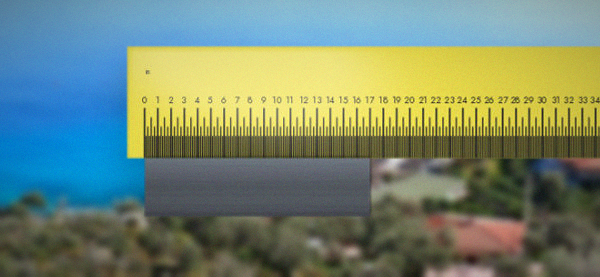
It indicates 17 in
